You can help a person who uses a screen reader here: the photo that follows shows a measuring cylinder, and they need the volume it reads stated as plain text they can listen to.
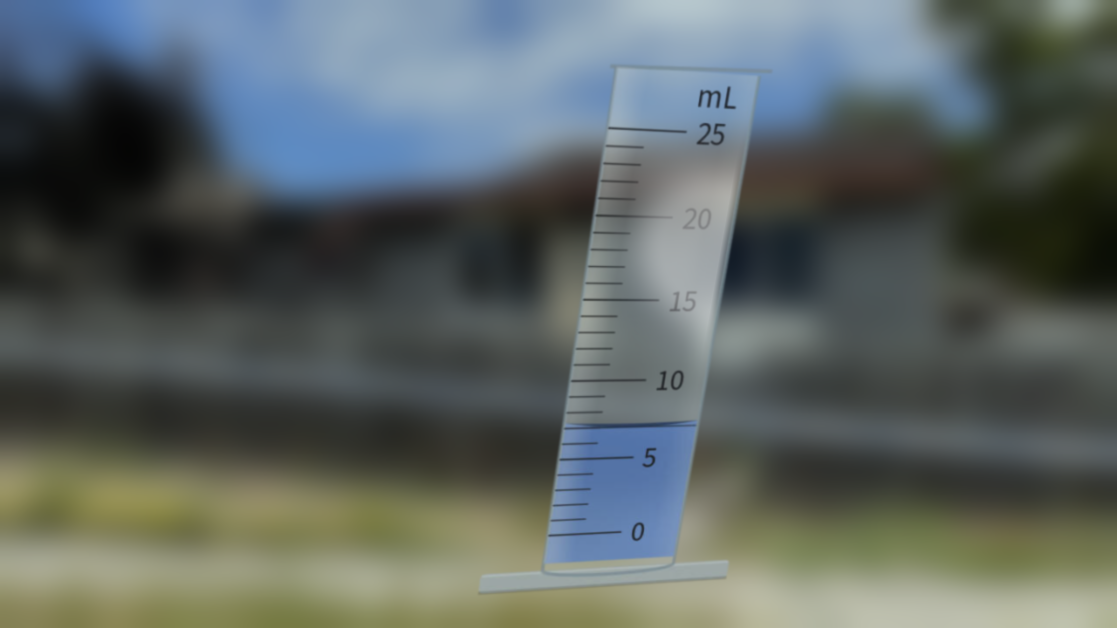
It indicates 7 mL
